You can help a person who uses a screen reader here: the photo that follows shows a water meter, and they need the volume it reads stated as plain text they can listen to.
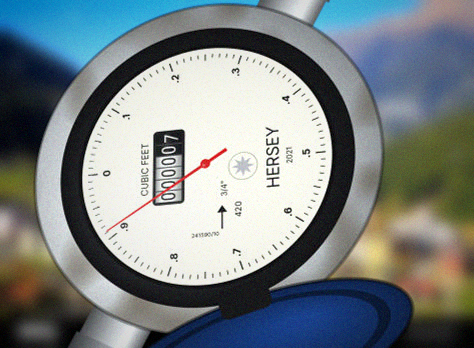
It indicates 6.91 ft³
